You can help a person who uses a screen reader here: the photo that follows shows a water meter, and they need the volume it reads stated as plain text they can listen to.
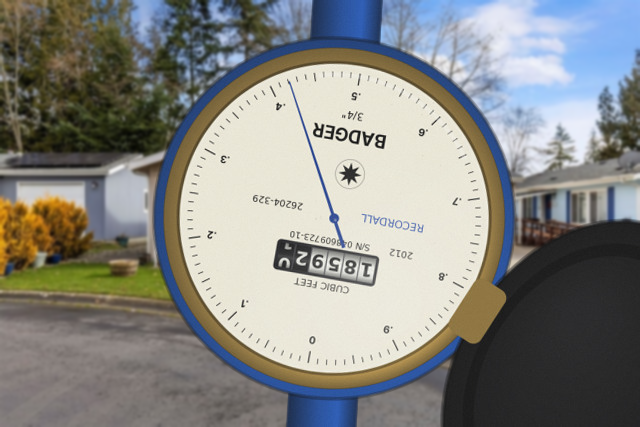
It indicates 185920.42 ft³
